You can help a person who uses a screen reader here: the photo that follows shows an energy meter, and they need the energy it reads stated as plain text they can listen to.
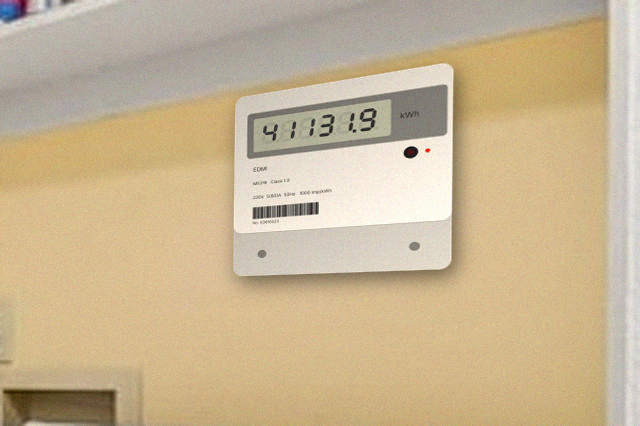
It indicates 41131.9 kWh
